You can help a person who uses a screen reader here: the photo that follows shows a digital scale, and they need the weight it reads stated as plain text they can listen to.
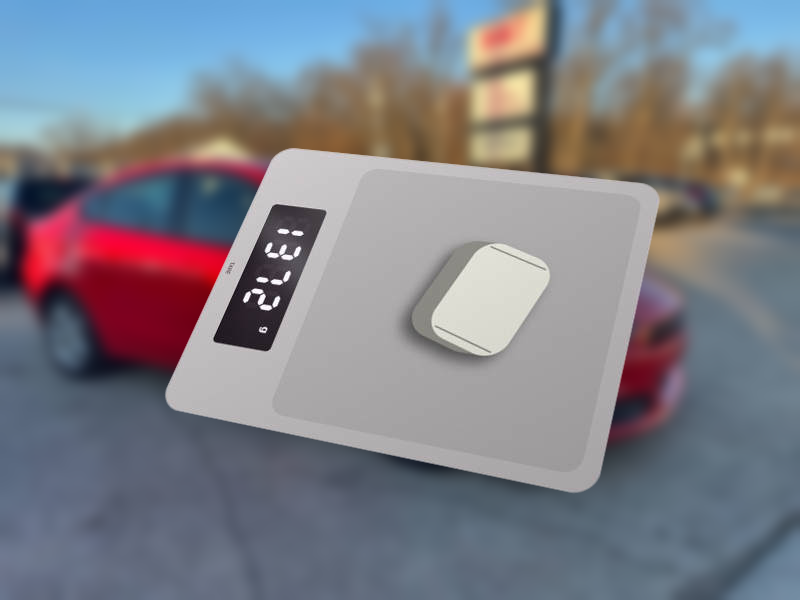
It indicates 1372 g
